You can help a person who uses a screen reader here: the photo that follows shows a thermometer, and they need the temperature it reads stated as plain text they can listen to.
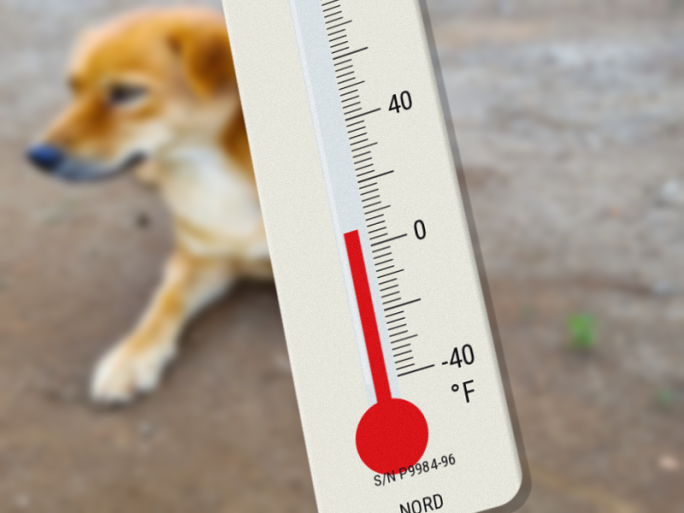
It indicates 6 °F
